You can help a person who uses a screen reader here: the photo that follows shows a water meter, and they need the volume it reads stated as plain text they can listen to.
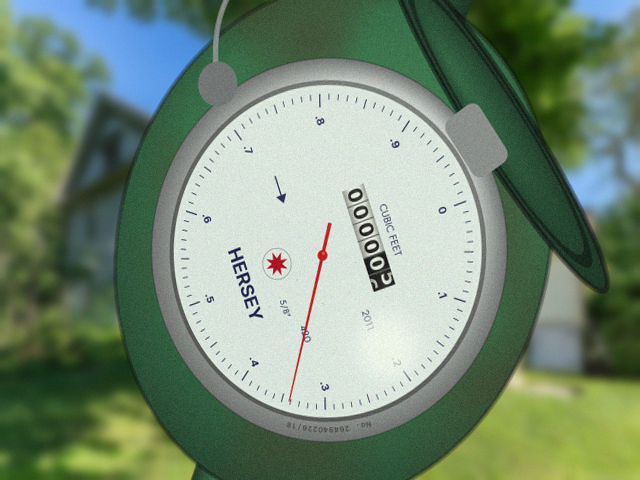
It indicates 5.34 ft³
